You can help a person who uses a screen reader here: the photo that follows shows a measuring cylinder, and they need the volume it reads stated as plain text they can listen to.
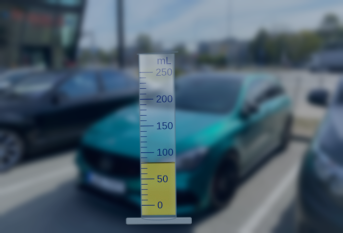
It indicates 80 mL
